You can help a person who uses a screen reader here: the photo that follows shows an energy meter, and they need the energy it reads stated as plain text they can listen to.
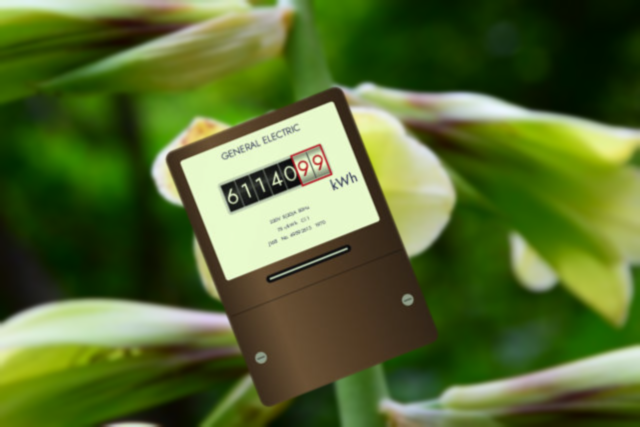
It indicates 61140.99 kWh
